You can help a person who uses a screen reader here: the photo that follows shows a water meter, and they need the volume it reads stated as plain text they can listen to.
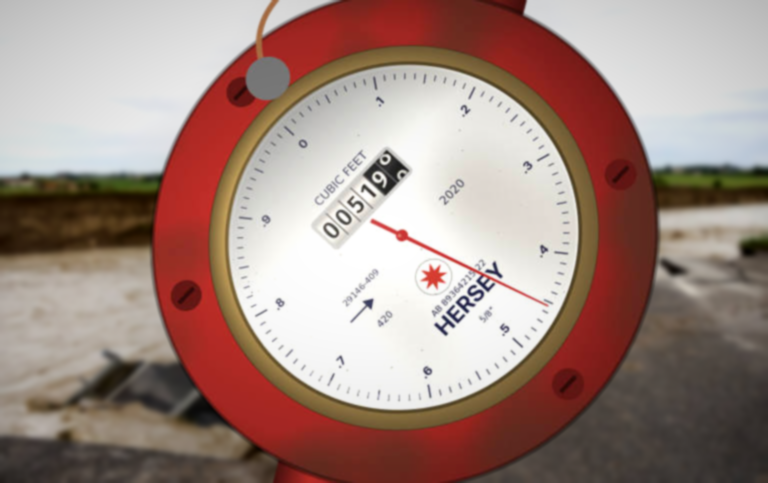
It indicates 5198.45 ft³
